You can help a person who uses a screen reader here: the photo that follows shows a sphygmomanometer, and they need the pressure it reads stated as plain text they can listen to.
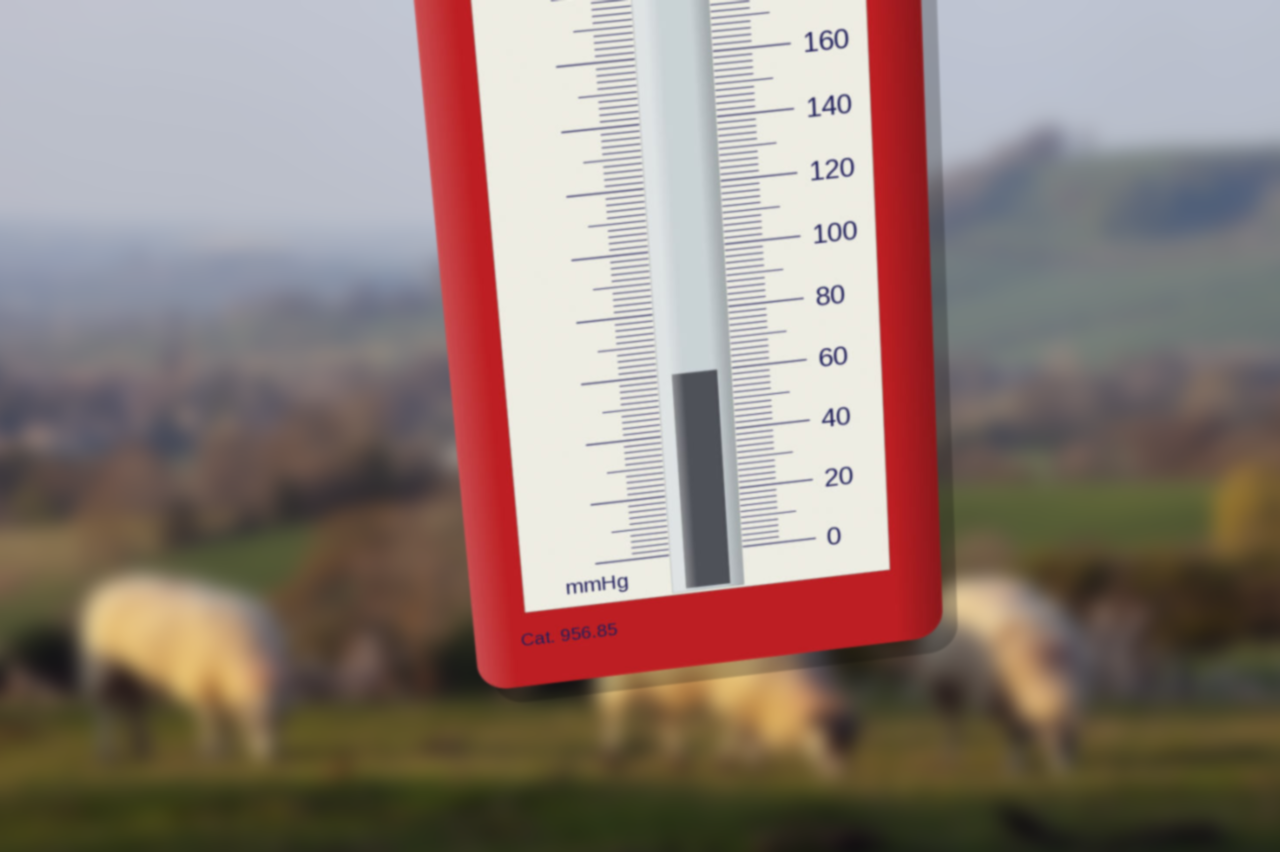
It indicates 60 mmHg
